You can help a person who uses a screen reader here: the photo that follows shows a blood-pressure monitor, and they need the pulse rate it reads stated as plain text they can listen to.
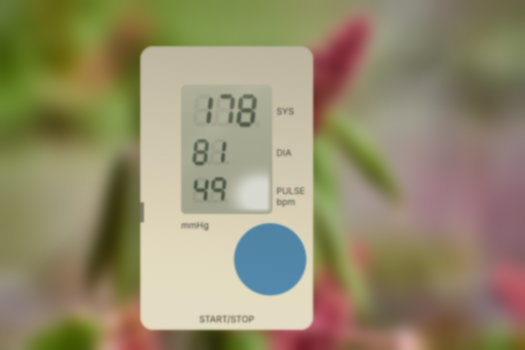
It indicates 49 bpm
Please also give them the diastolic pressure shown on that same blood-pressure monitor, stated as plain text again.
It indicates 81 mmHg
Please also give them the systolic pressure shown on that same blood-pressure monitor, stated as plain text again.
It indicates 178 mmHg
